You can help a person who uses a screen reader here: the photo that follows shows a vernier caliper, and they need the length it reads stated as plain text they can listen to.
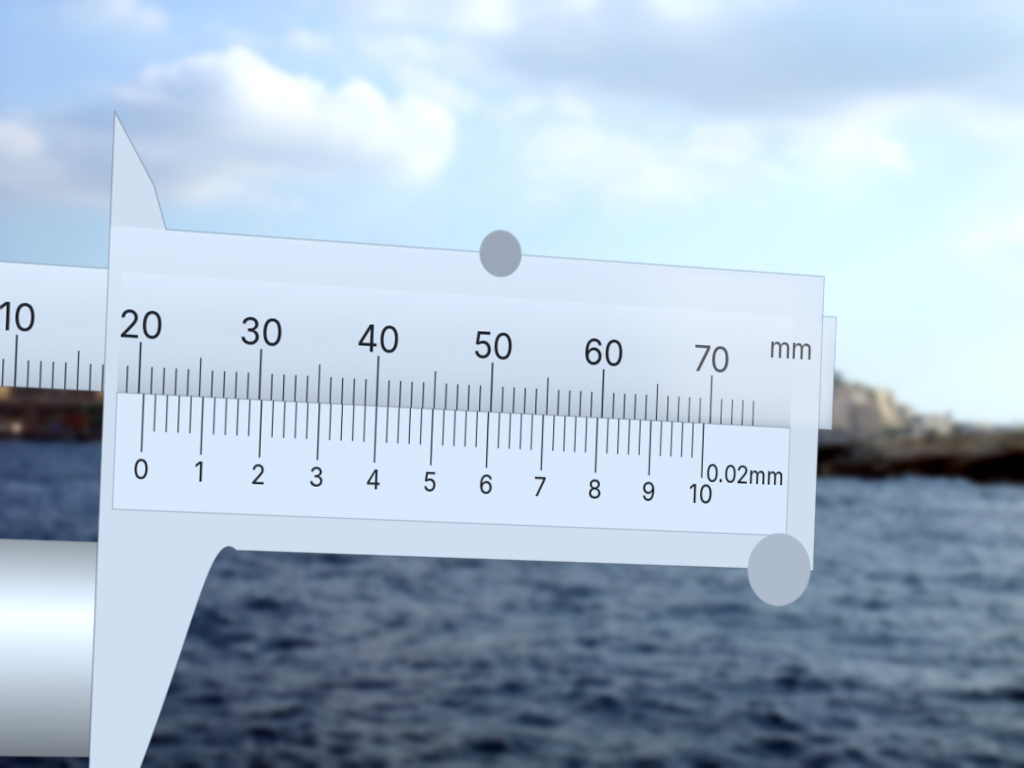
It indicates 20.4 mm
